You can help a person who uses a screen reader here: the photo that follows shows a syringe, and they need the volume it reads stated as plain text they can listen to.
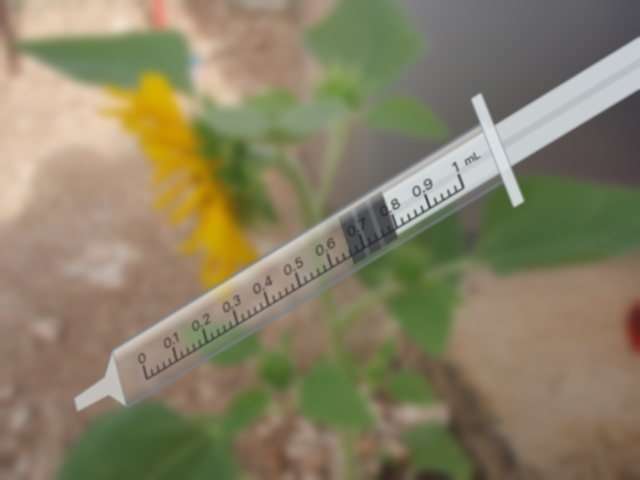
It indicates 0.66 mL
